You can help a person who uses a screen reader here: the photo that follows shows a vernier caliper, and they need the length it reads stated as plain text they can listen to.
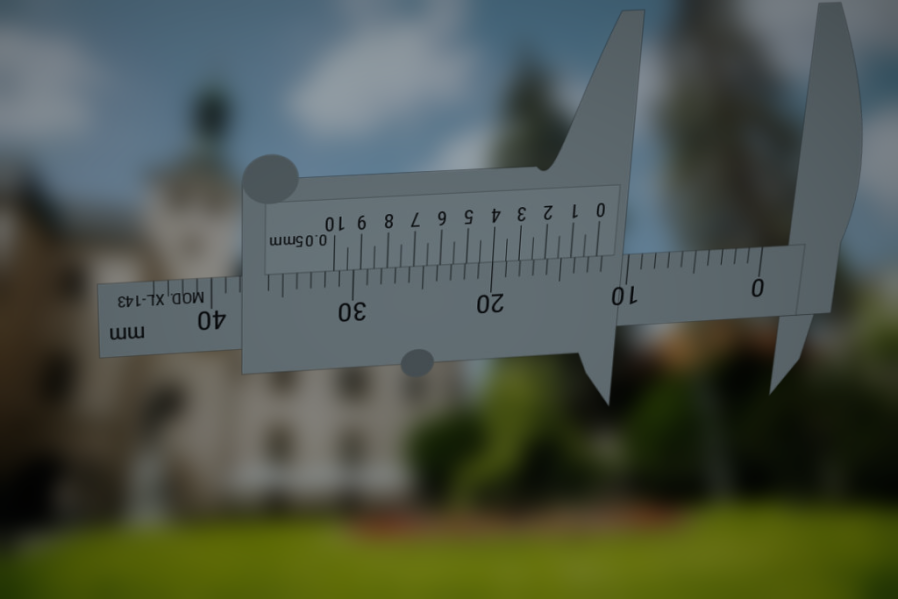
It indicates 12.4 mm
